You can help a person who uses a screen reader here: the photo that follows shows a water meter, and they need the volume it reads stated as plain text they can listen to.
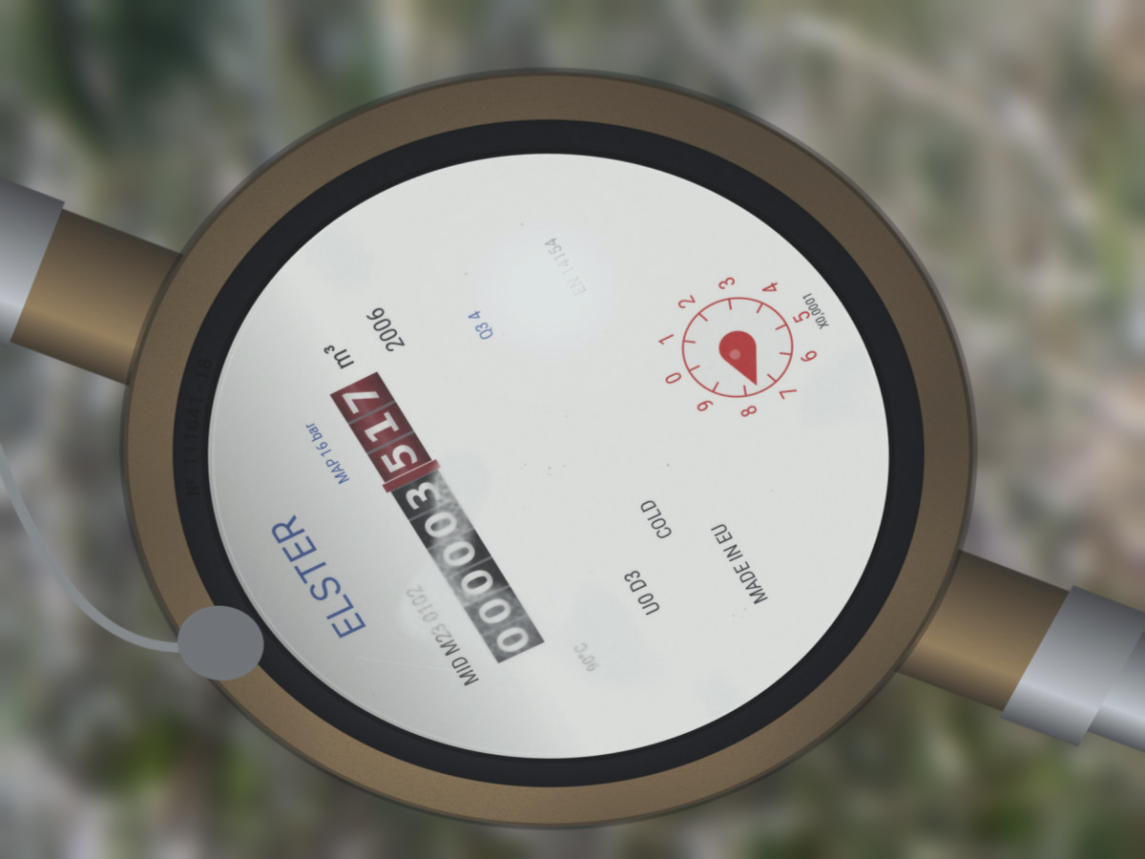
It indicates 3.5177 m³
